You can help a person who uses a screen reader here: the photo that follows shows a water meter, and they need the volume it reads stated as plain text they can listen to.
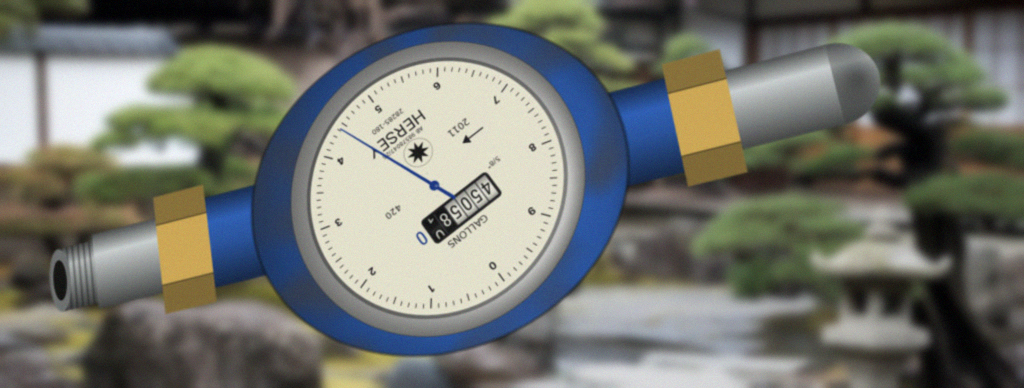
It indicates 4505804.4 gal
